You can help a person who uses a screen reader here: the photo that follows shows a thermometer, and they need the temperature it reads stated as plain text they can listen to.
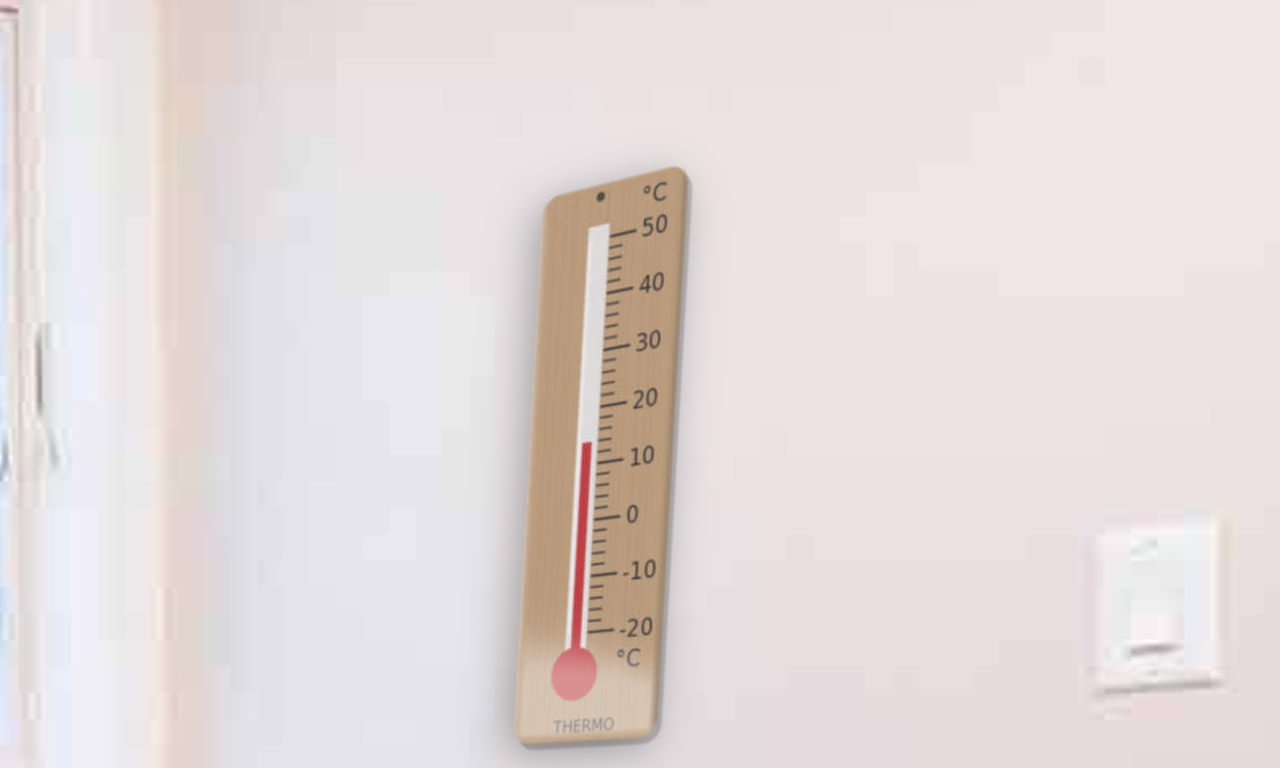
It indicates 14 °C
